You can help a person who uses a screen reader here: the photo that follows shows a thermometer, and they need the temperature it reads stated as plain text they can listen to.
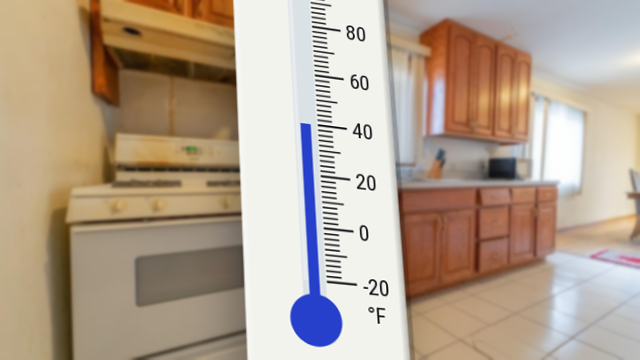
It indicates 40 °F
